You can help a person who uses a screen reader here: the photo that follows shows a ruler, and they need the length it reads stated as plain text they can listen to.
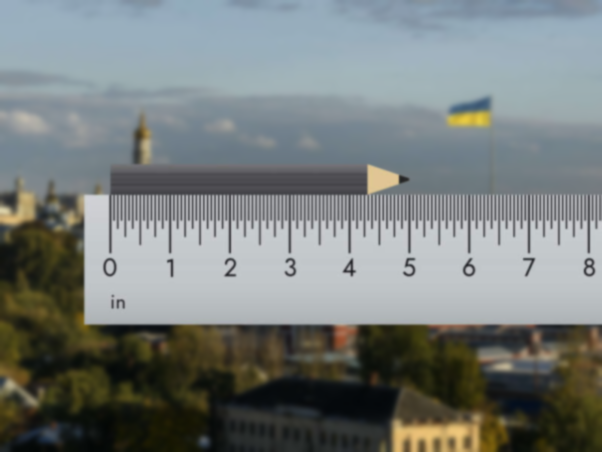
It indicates 5 in
